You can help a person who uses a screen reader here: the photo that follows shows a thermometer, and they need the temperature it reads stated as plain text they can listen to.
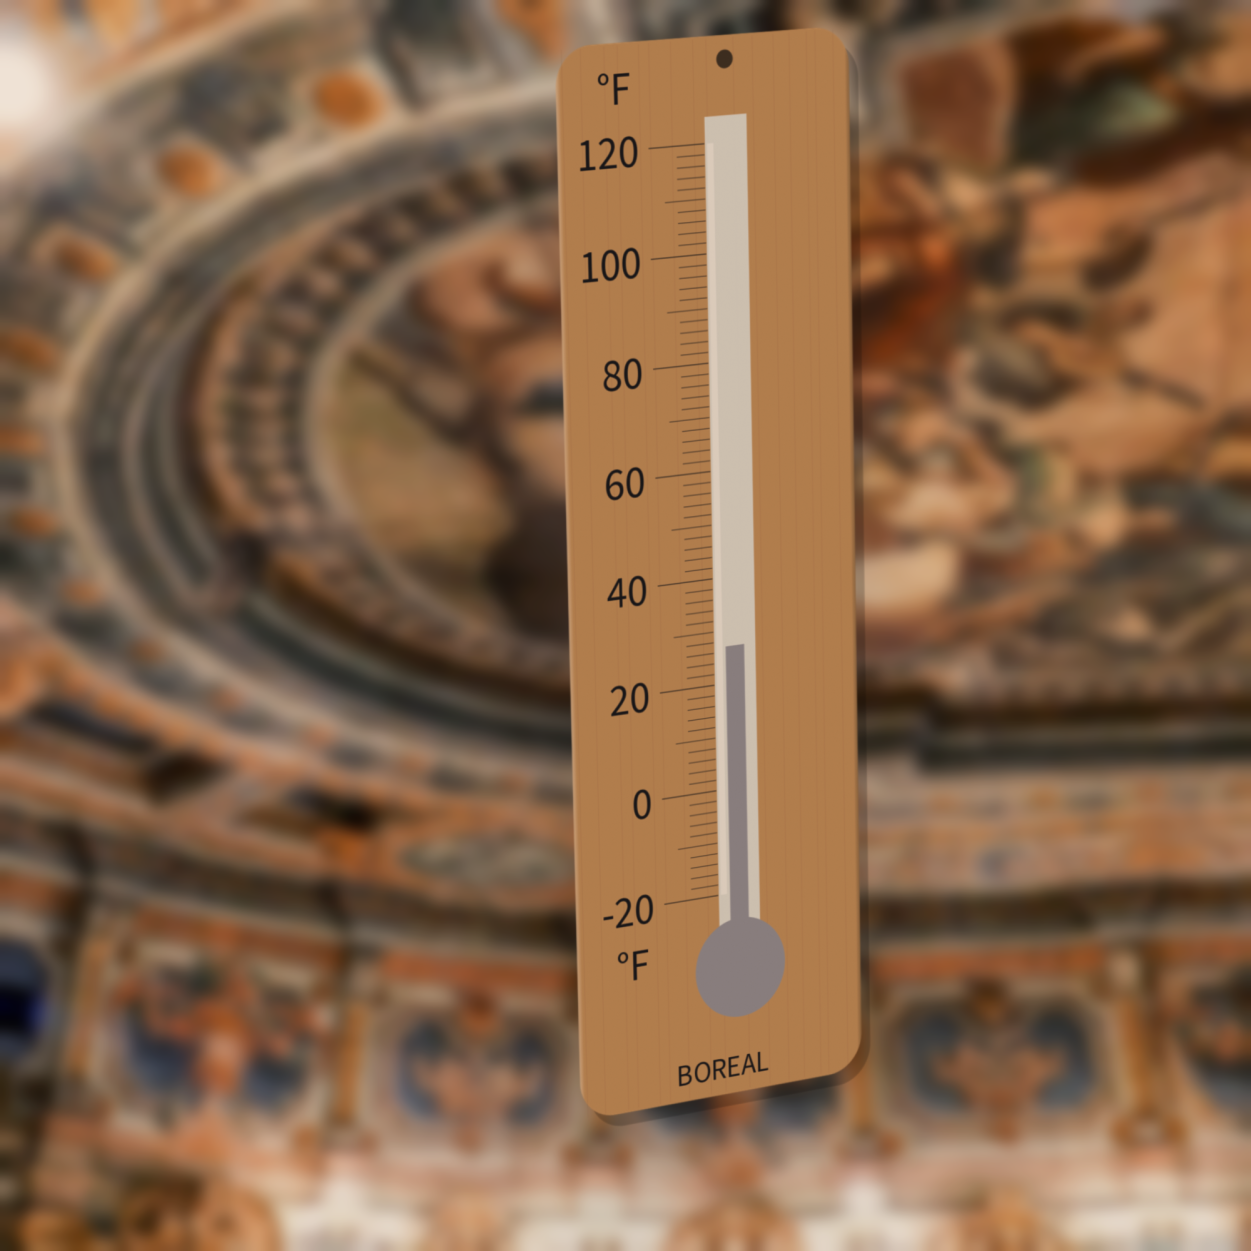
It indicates 27 °F
